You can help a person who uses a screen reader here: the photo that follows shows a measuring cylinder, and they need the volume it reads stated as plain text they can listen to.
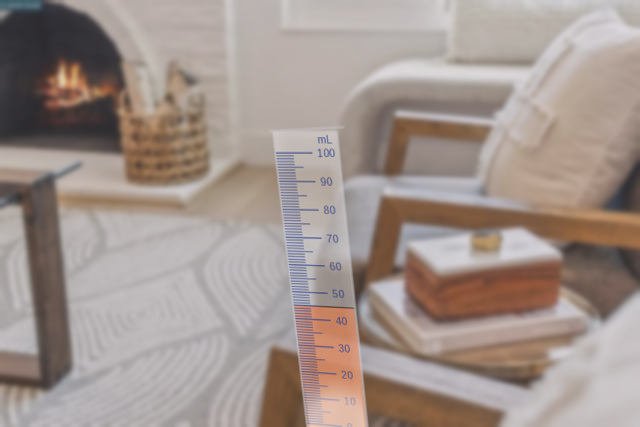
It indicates 45 mL
